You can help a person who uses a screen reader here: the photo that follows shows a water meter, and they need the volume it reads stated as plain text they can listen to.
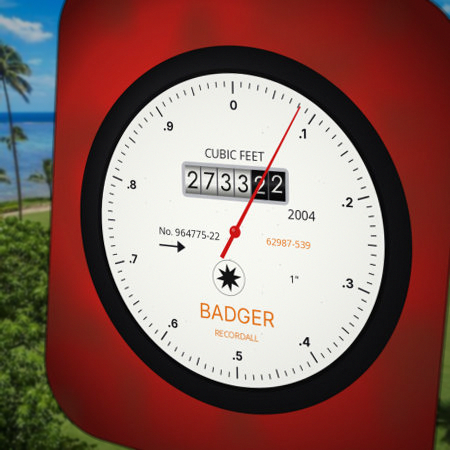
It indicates 273322.08 ft³
